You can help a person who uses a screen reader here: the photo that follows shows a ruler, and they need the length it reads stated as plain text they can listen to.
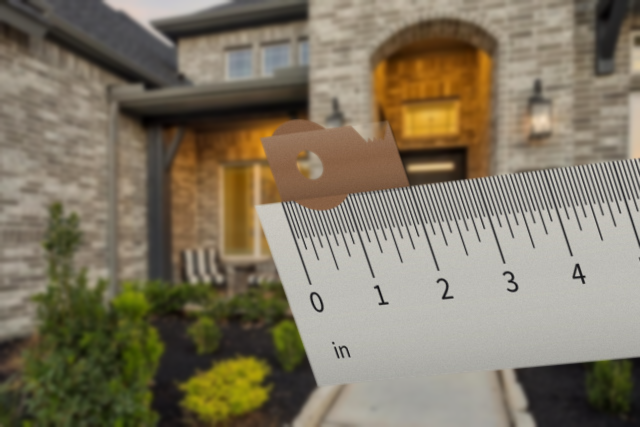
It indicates 2 in
